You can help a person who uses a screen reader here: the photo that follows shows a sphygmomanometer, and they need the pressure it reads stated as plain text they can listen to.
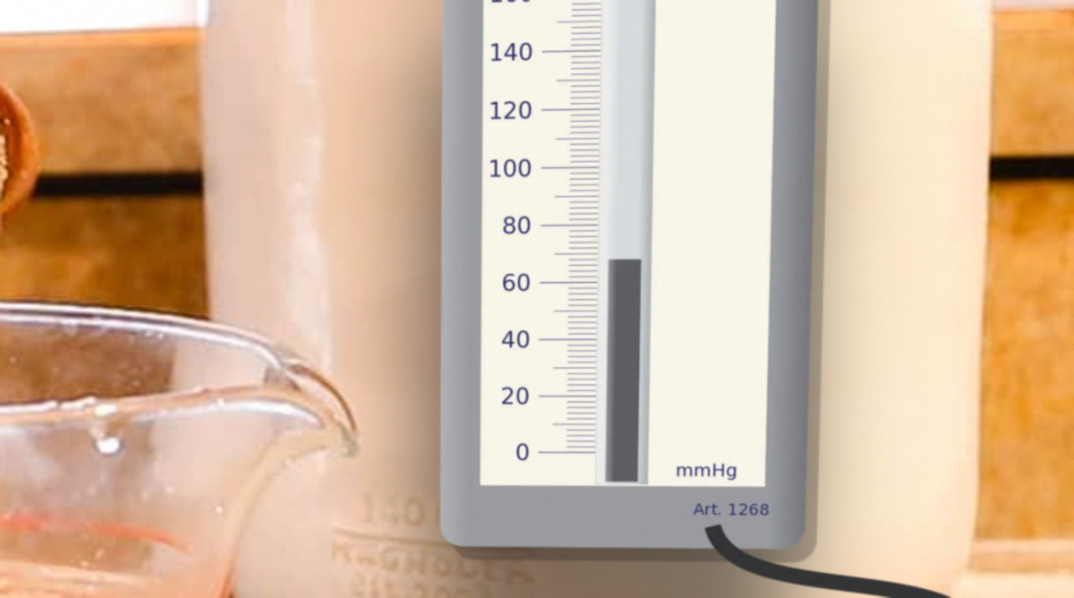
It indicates 68 mmHg
